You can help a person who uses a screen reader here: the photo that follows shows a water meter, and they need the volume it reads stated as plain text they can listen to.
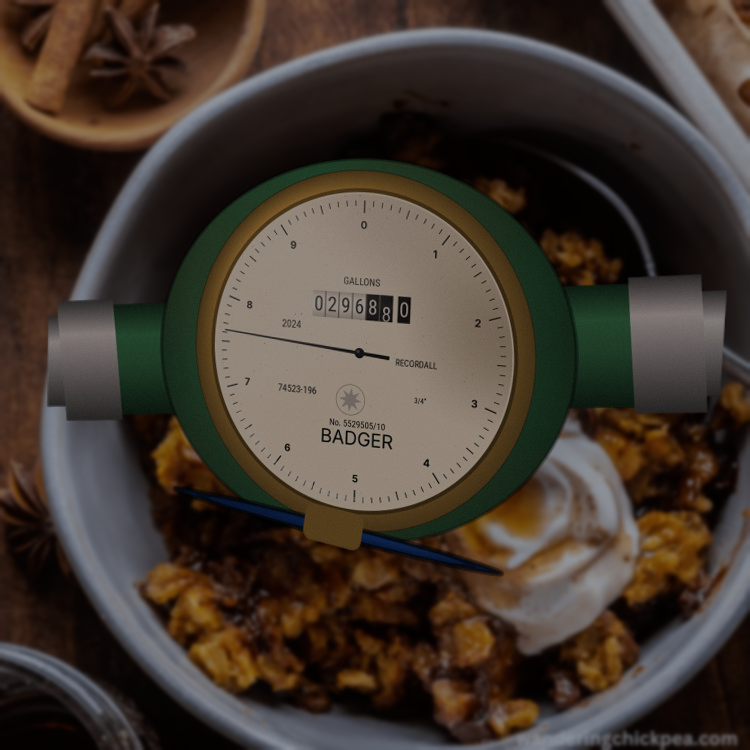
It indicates 296877.6 gal
